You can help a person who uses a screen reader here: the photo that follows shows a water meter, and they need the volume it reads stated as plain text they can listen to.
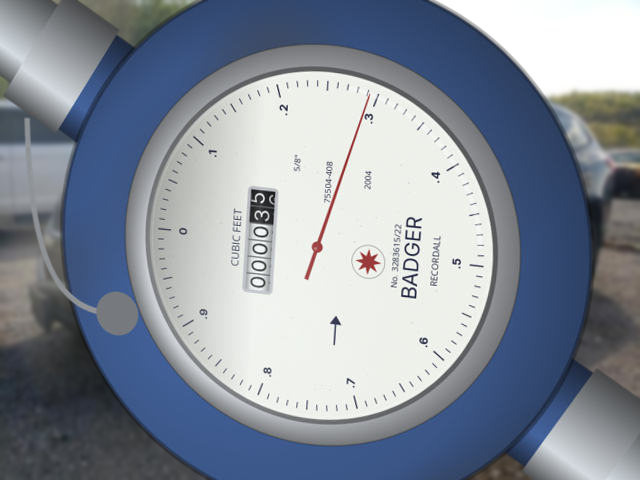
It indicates 35.29 ft³
